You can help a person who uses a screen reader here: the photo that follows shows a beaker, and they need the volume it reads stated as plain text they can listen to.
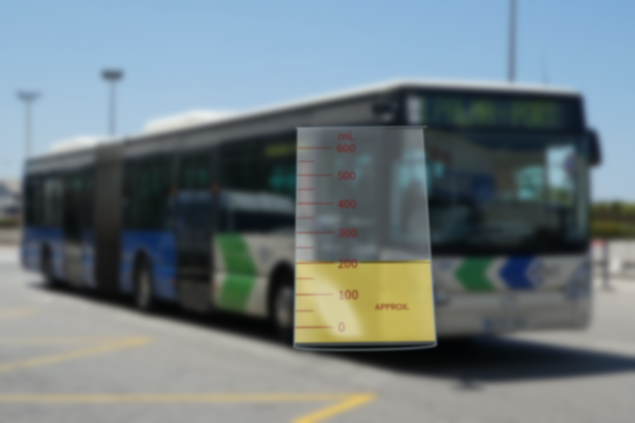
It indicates 200 mL
